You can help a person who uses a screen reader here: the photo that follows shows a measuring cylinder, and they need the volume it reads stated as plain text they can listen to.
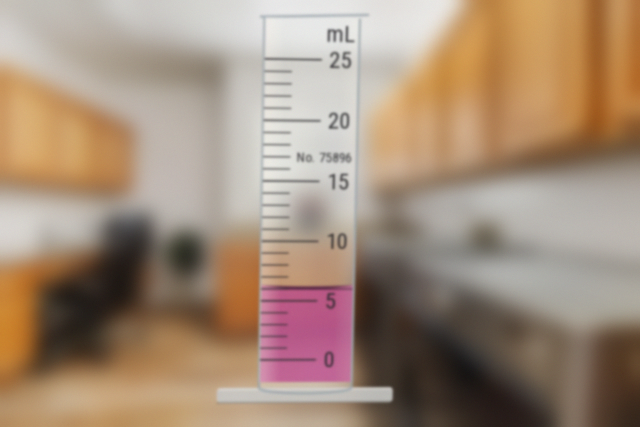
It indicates 6 mL
